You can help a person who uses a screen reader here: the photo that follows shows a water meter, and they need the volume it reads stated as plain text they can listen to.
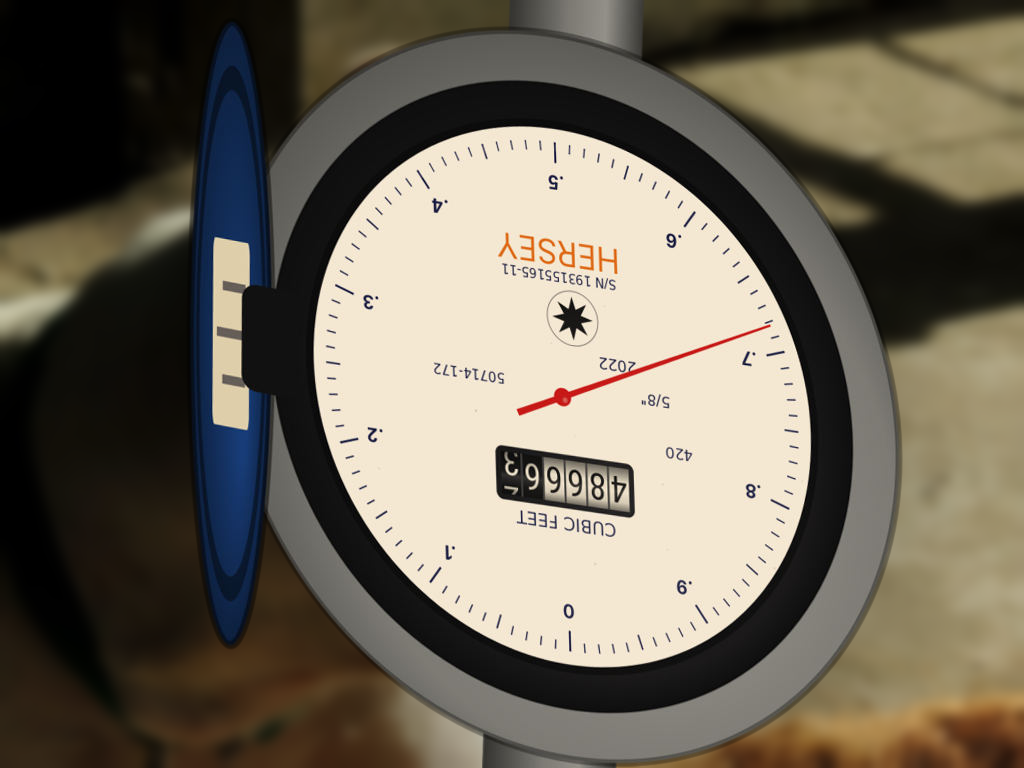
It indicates 486662.68 ft³
